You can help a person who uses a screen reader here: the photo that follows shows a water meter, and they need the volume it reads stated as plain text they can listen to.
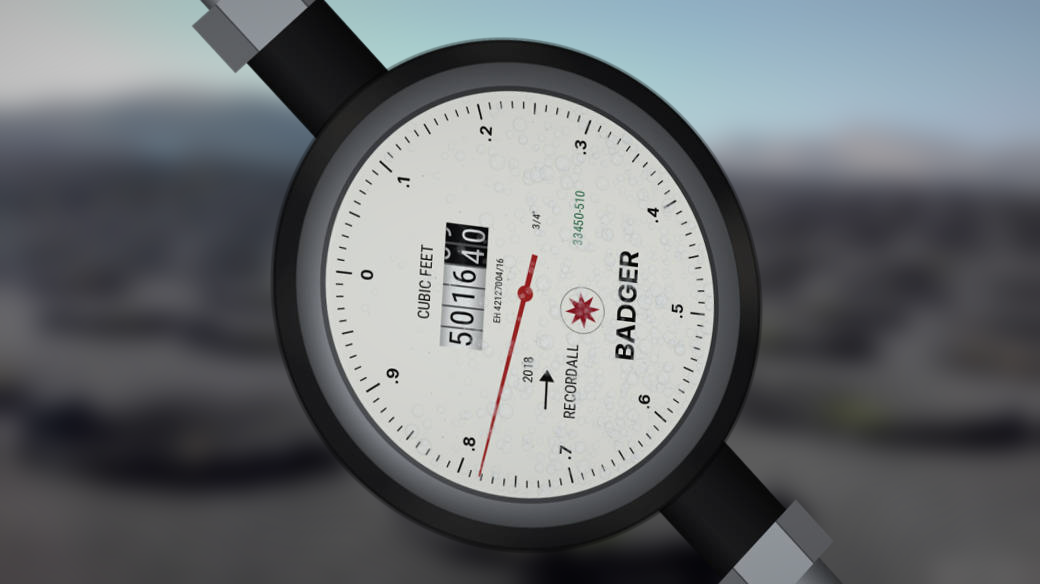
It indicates 501639.78 ft³
